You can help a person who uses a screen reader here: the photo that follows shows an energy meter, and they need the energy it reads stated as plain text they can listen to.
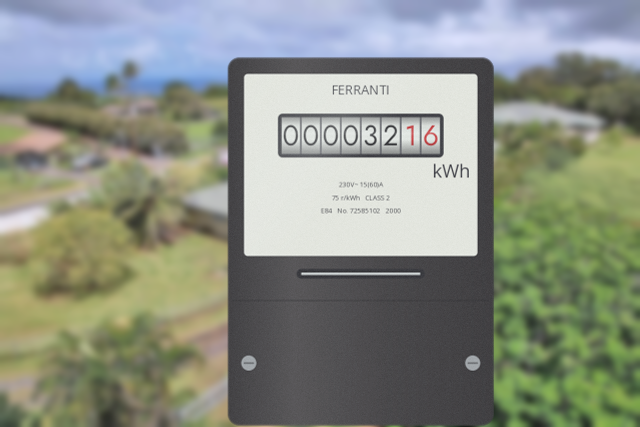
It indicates 32.16 kWh
